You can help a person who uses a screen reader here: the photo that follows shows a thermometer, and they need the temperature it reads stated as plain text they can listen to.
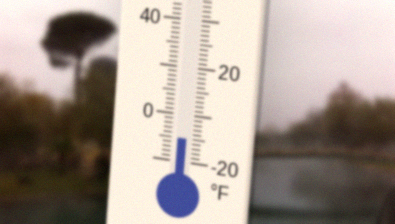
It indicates -10 °F
